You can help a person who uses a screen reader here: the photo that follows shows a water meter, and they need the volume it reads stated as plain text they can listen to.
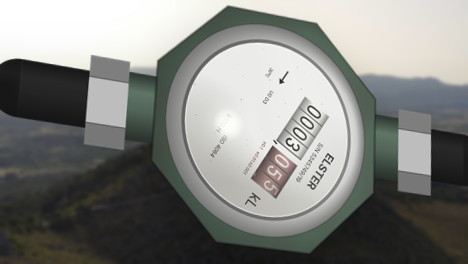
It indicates 3.055 kL
